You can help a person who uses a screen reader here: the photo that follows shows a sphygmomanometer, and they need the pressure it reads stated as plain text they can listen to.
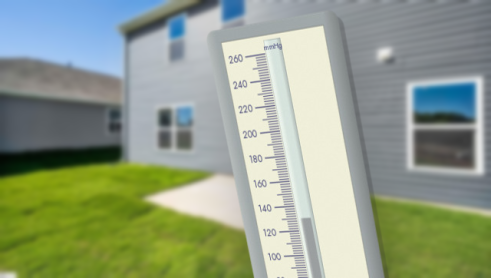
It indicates 130 mmHg
